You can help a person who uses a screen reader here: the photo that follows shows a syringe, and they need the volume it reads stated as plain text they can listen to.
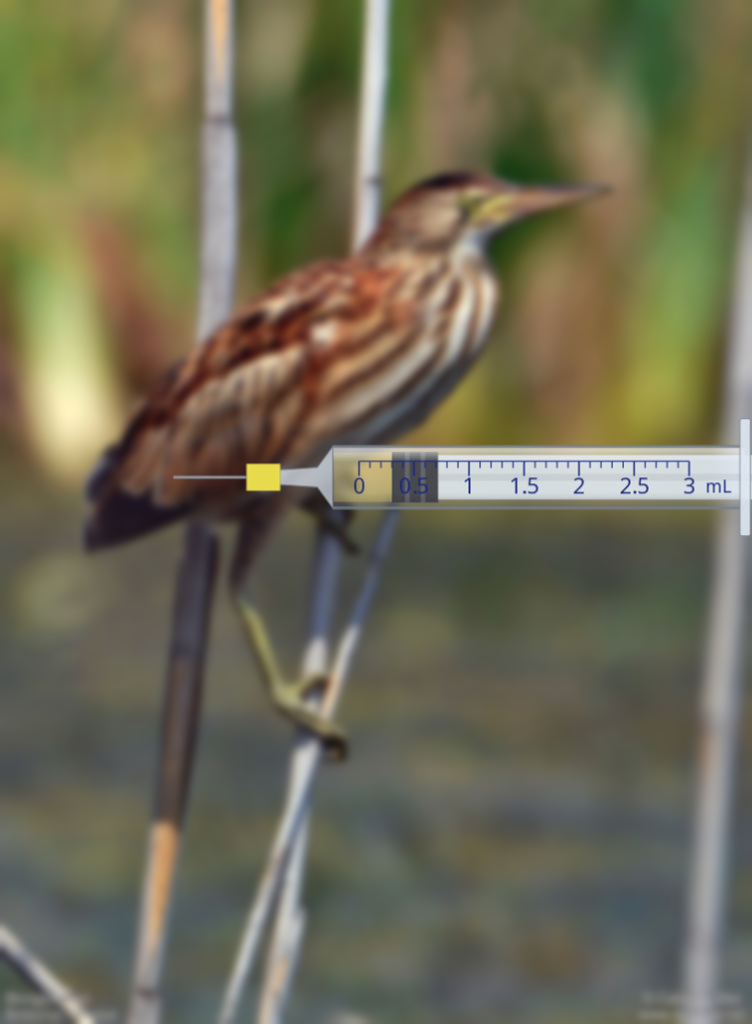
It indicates 0.3 mL
